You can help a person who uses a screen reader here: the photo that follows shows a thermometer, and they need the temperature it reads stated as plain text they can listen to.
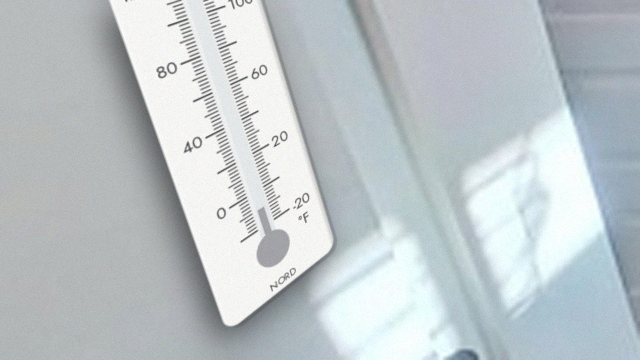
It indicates -10 °F
